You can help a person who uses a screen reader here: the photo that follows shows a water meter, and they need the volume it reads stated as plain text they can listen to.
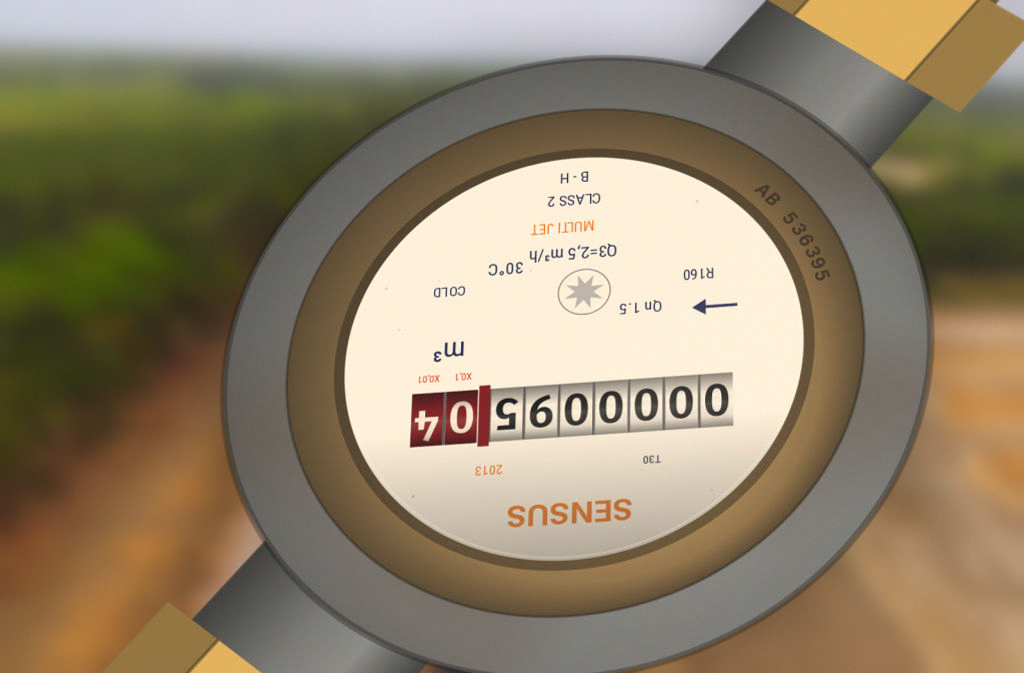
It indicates 95.04 m³
